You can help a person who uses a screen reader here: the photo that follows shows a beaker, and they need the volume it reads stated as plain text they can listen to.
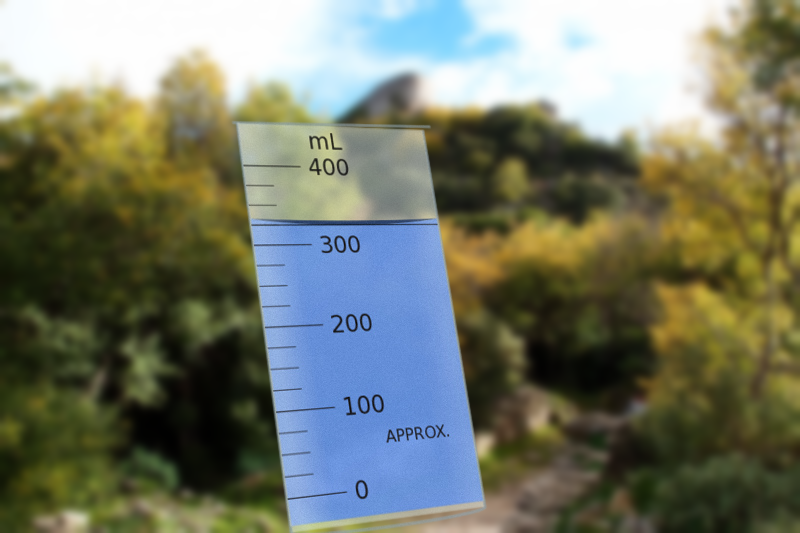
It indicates 325 mL
